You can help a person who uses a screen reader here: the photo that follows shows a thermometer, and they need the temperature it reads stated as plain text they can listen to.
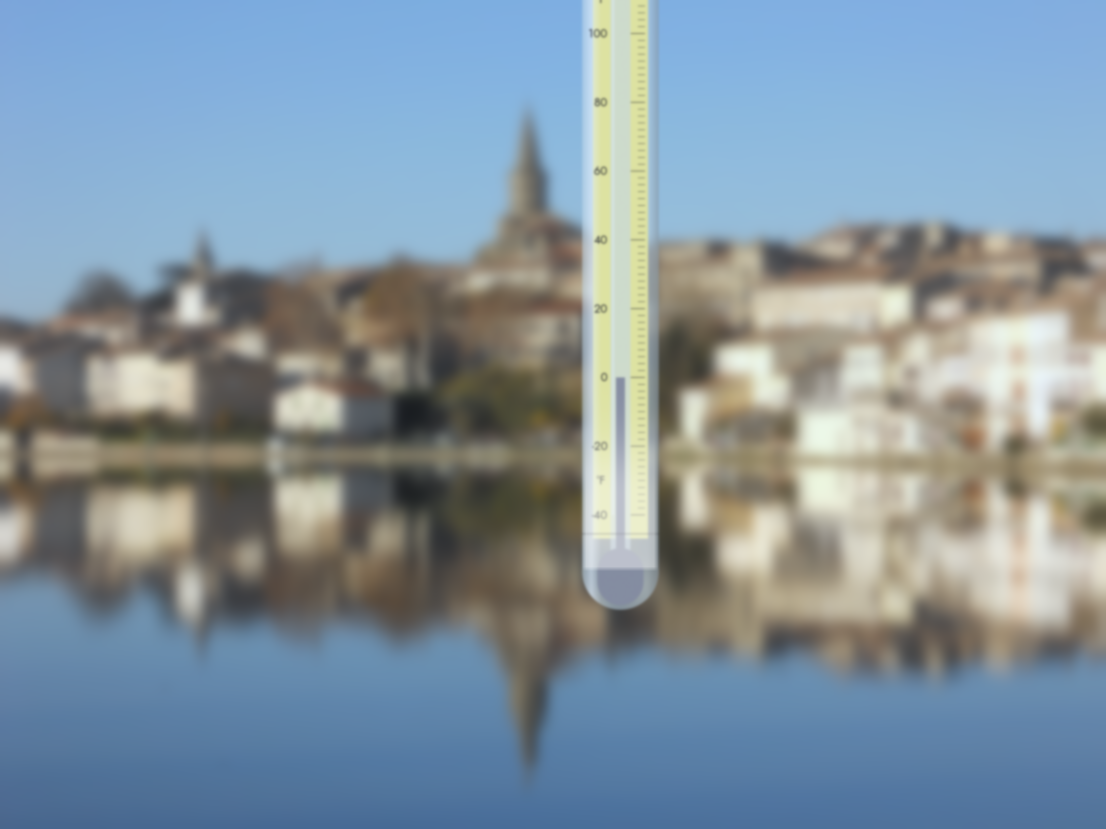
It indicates 0 °F
